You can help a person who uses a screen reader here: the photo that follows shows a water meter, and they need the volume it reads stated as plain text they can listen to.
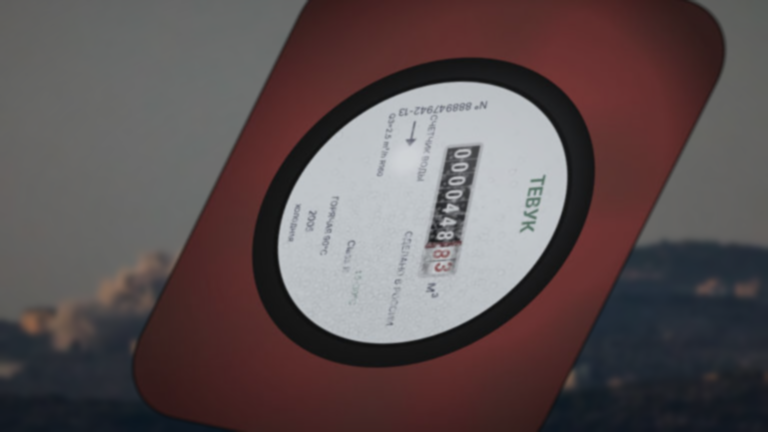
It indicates 448.83 m³
